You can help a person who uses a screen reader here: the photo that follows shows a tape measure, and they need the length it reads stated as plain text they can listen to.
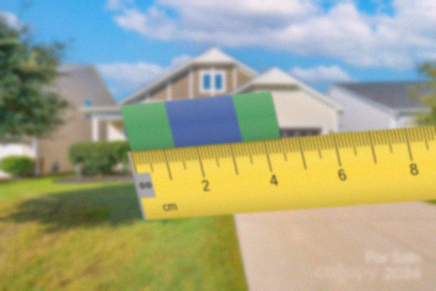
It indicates 4.5 cm
